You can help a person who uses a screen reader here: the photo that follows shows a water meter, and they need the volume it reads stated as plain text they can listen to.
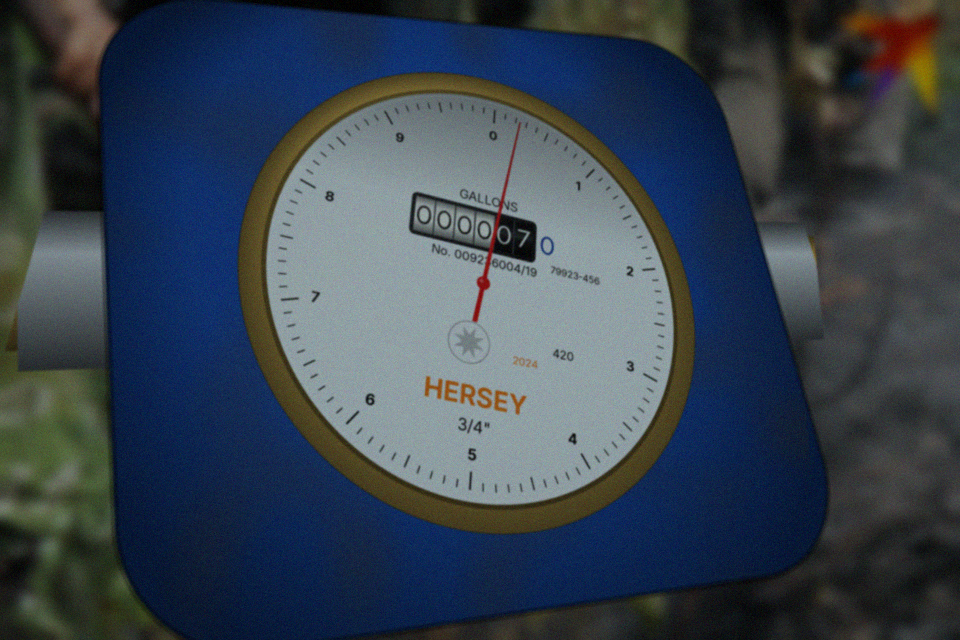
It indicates 70.2 gal
